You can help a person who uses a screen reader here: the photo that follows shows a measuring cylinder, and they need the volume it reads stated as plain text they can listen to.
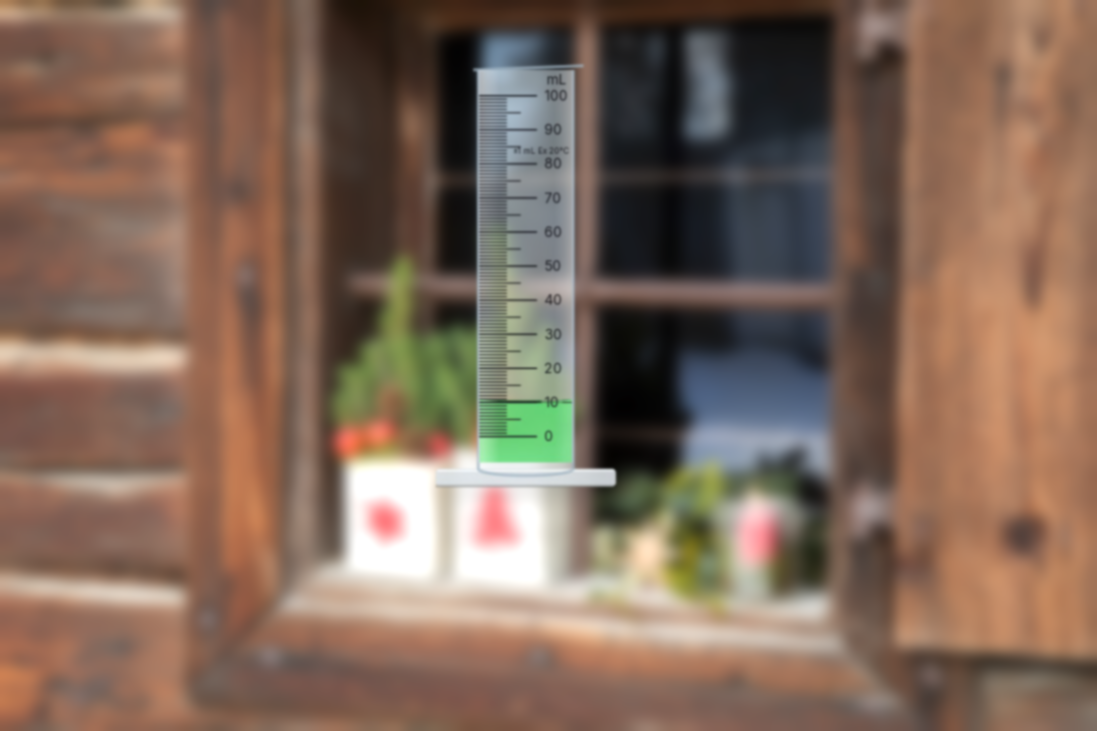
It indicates 10 mL
